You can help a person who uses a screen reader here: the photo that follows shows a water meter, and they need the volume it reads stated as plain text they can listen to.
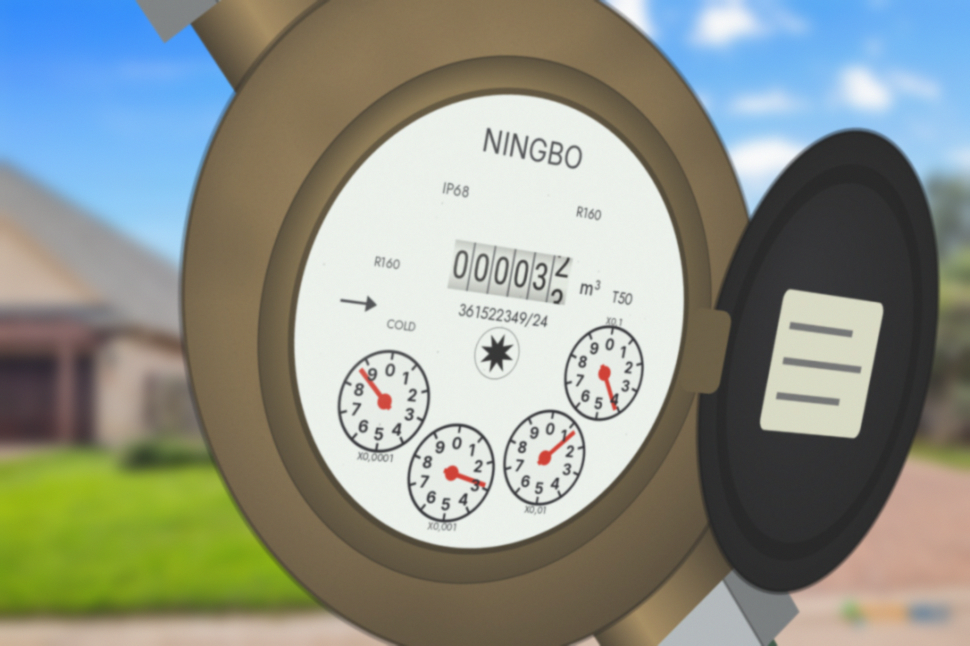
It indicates 32.4128 m³
